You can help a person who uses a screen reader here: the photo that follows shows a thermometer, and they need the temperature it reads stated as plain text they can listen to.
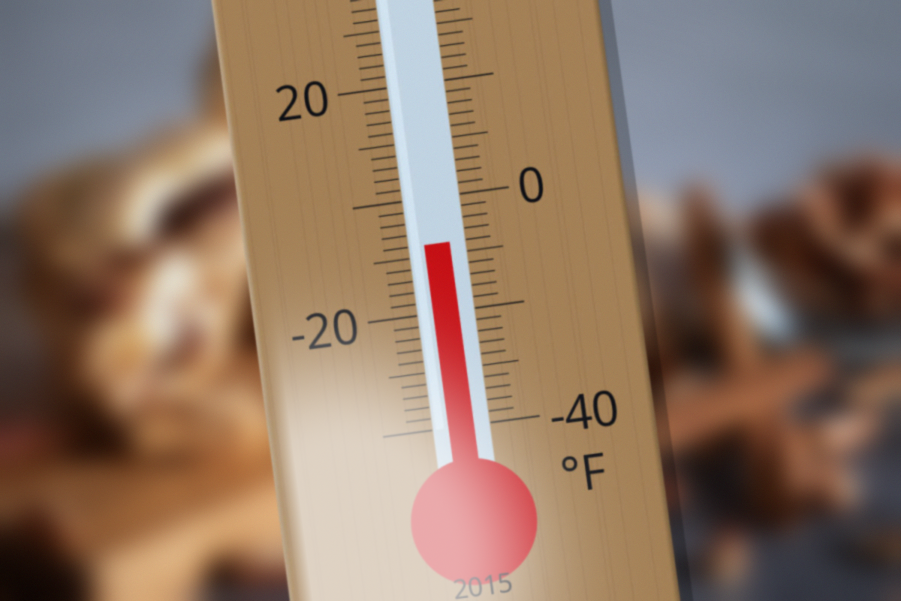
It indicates -8 °F
